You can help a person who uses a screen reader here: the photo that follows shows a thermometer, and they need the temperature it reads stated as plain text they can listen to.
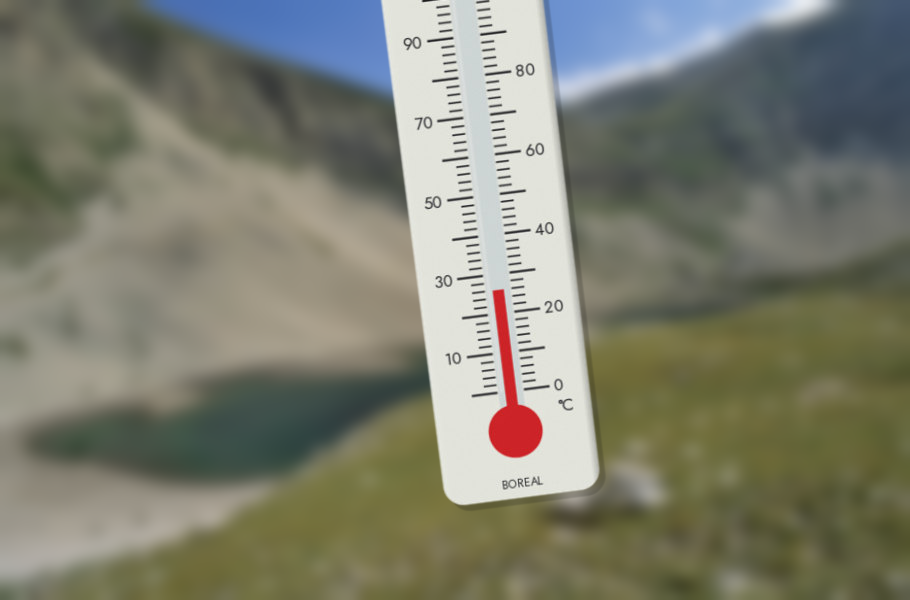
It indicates 26 °C
